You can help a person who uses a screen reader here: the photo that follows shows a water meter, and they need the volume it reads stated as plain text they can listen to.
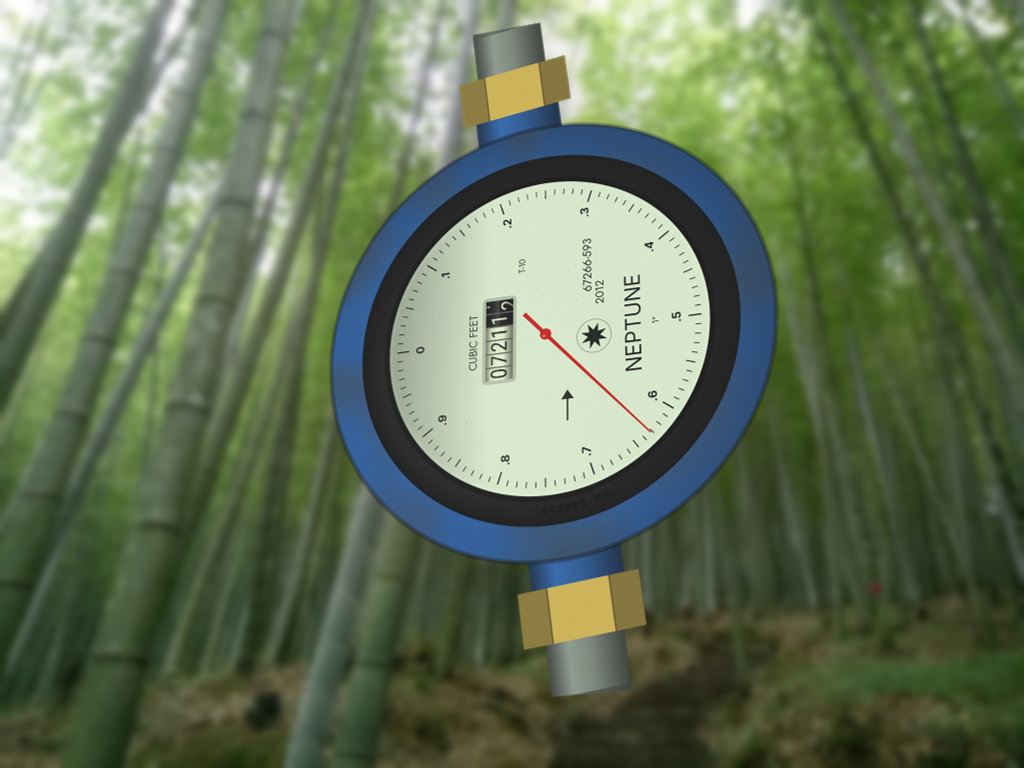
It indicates 72111.63 ft³
